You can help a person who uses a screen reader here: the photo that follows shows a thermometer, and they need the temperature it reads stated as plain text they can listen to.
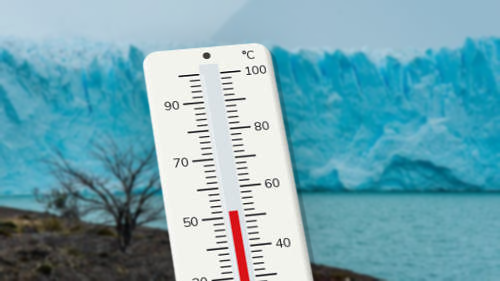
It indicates 52 °C
